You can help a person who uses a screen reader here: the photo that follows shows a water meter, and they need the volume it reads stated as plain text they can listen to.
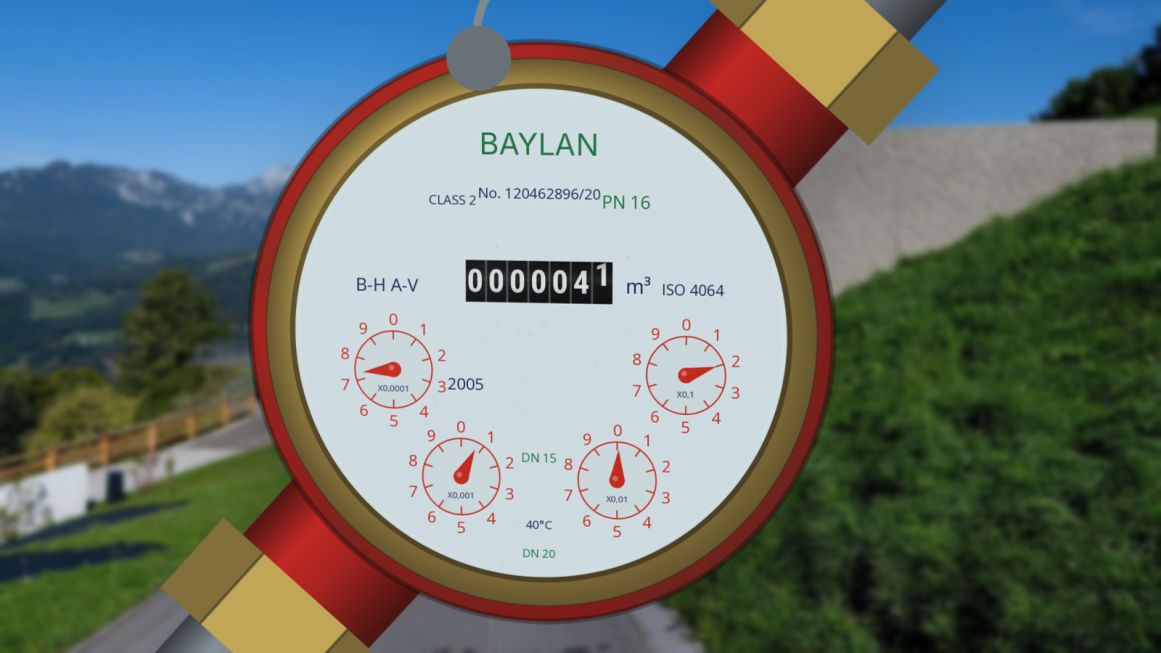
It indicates 41.2007 m³
